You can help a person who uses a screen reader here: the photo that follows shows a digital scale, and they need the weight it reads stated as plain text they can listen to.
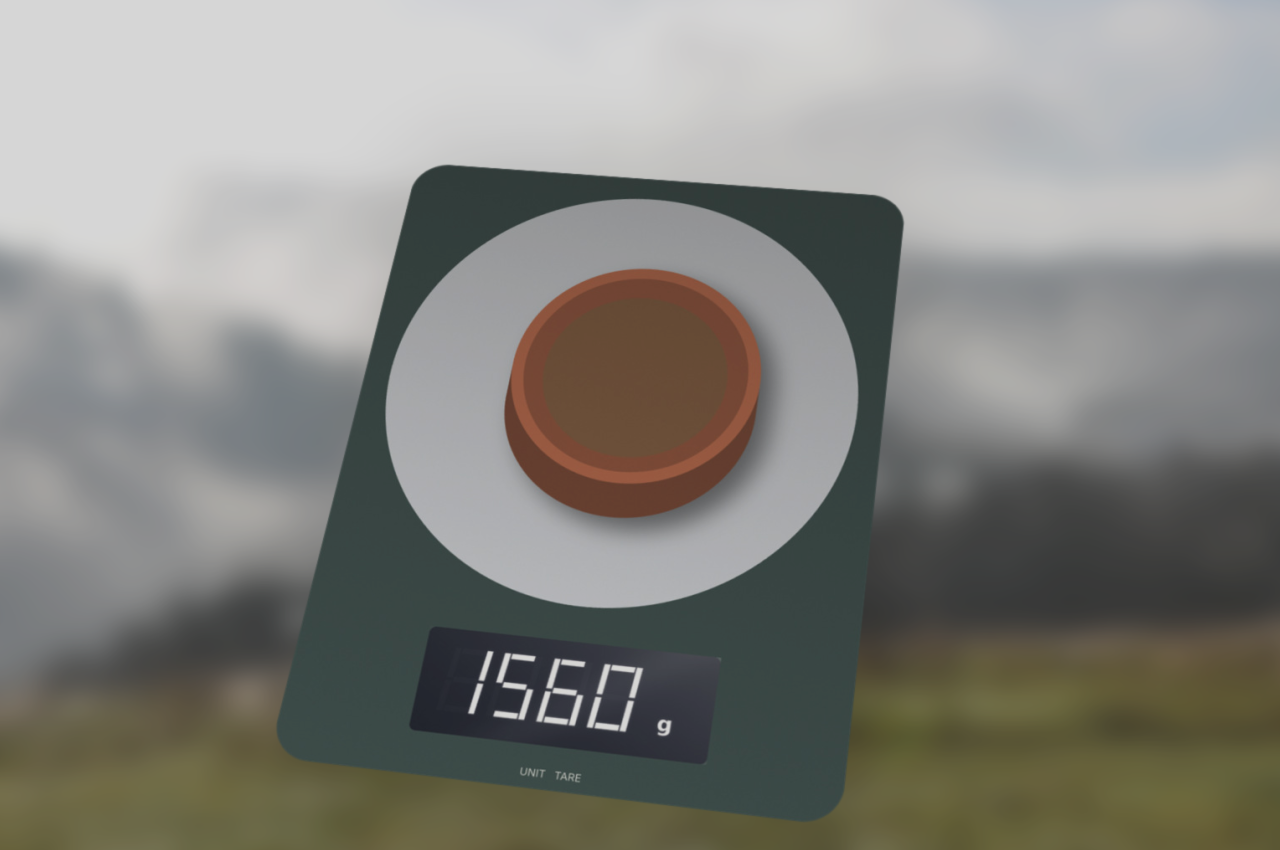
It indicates 1560 g
